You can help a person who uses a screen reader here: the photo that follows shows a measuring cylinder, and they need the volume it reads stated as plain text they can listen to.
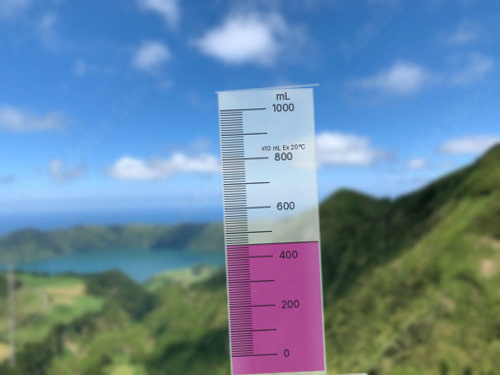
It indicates 450 mL
